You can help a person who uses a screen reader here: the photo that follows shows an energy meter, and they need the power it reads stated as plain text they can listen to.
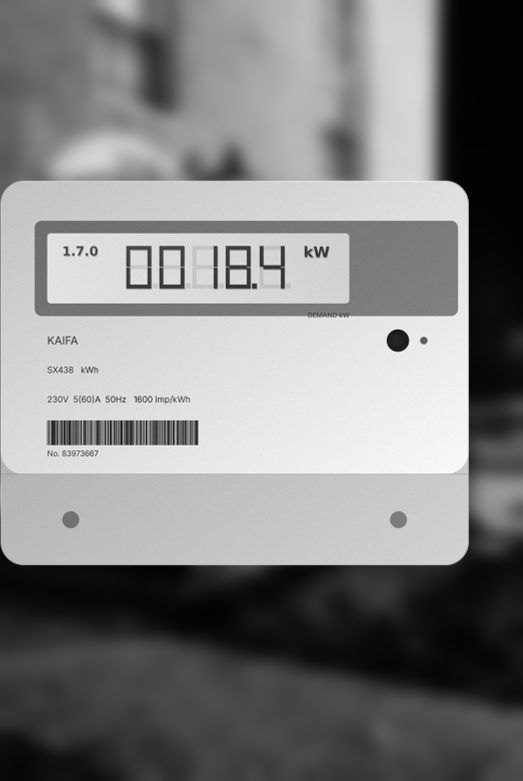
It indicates 18.4 kW
